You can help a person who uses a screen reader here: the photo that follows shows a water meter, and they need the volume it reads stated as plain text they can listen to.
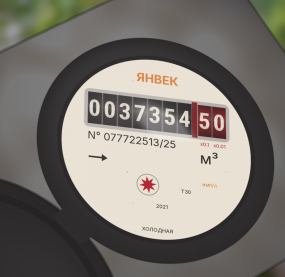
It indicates 37354.50 m³
